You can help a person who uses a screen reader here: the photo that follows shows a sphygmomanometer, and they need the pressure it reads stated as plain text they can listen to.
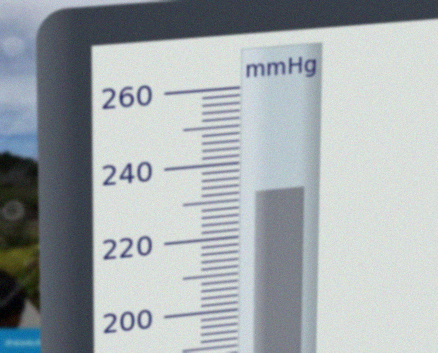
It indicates 232 mmHg
